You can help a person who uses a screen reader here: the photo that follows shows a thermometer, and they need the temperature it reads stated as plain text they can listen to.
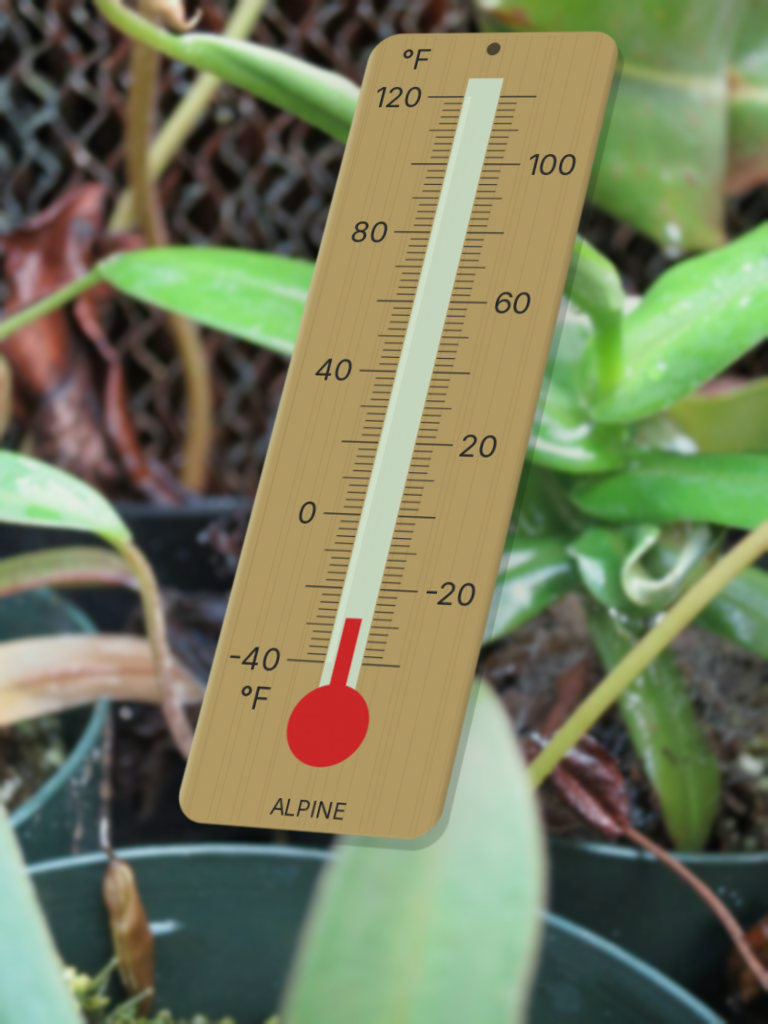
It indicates -28 °F
